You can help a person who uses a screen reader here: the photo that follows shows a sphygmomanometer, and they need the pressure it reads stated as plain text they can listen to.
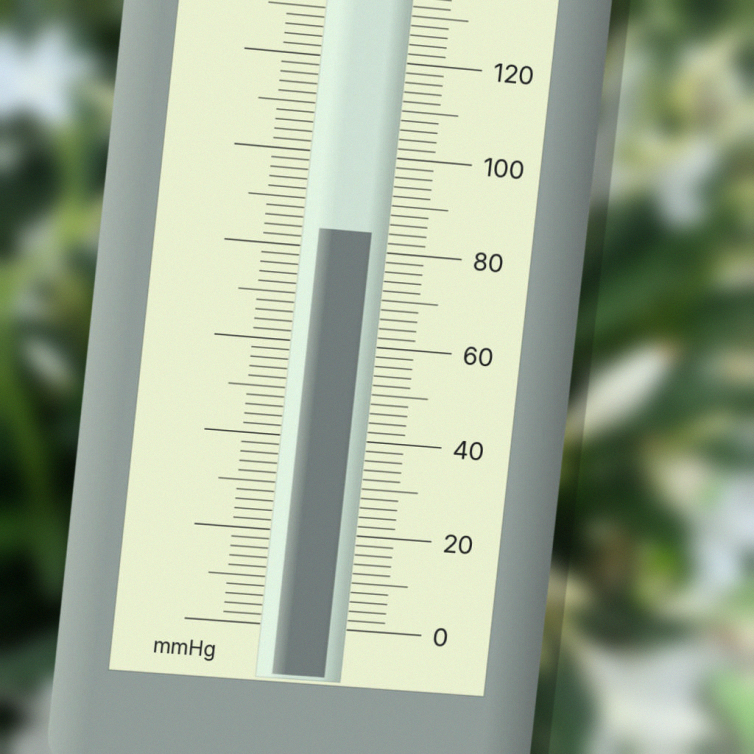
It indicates 84 mmHg
